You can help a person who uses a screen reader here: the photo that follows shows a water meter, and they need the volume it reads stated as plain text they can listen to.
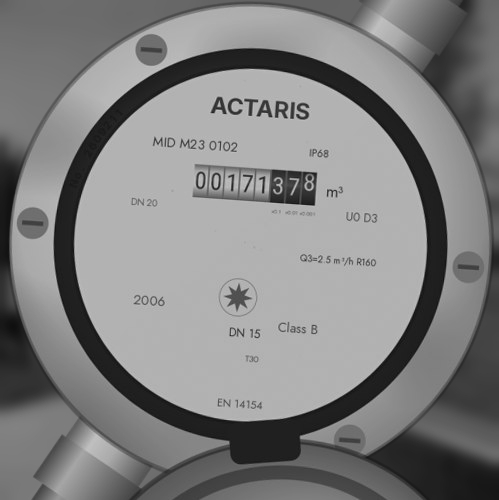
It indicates 171.378 m³
